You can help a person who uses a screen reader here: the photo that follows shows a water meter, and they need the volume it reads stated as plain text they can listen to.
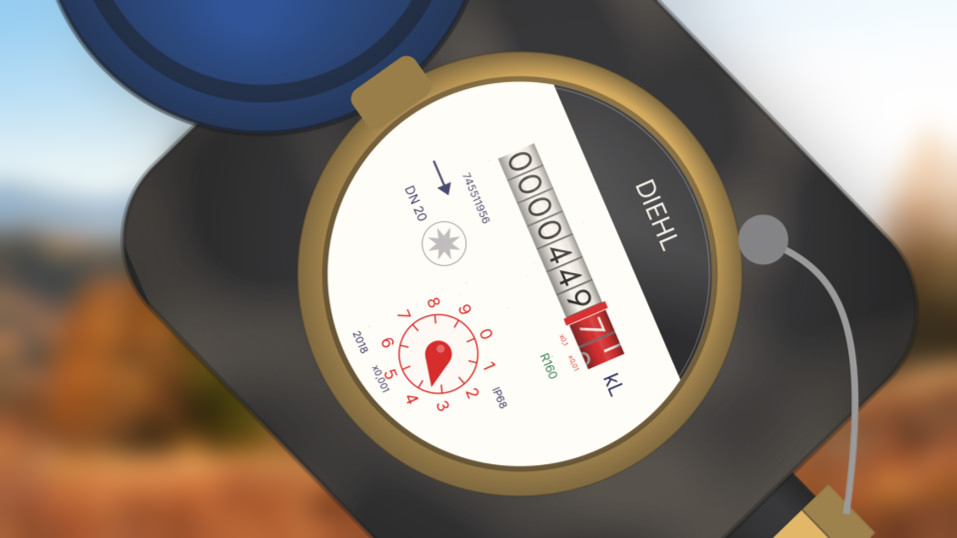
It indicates 449.713 kL
